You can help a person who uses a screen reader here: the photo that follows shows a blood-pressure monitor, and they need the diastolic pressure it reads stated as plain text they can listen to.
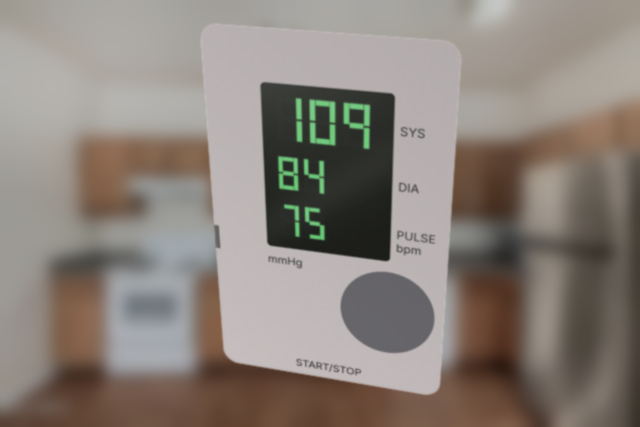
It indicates 84 mmHg
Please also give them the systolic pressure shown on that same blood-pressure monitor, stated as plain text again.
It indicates 109 mmHg
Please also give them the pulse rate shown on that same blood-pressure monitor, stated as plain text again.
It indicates 75 bpm
